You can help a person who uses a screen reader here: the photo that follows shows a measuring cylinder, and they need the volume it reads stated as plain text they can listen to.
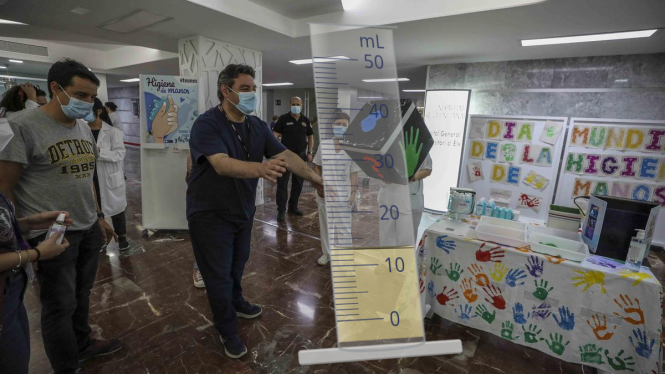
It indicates 13 mL
